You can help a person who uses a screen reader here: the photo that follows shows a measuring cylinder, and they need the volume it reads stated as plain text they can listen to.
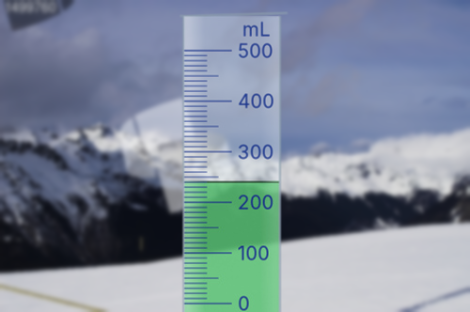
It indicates 240 mL
